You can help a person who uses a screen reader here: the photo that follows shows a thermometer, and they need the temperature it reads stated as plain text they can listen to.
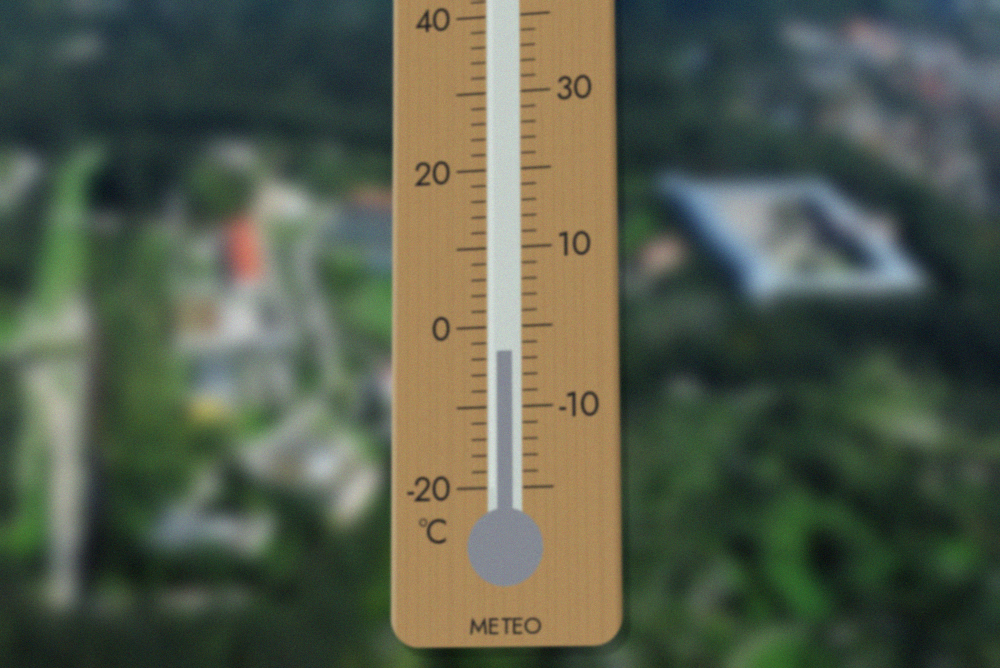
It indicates -3 °C
